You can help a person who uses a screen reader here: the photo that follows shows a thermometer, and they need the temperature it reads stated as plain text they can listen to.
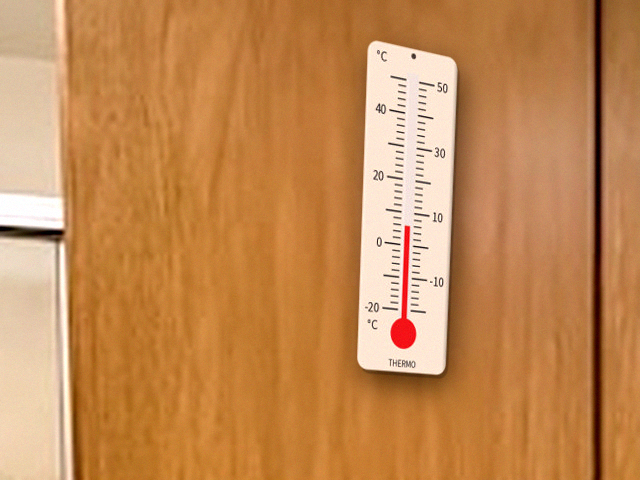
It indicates 6 °C
